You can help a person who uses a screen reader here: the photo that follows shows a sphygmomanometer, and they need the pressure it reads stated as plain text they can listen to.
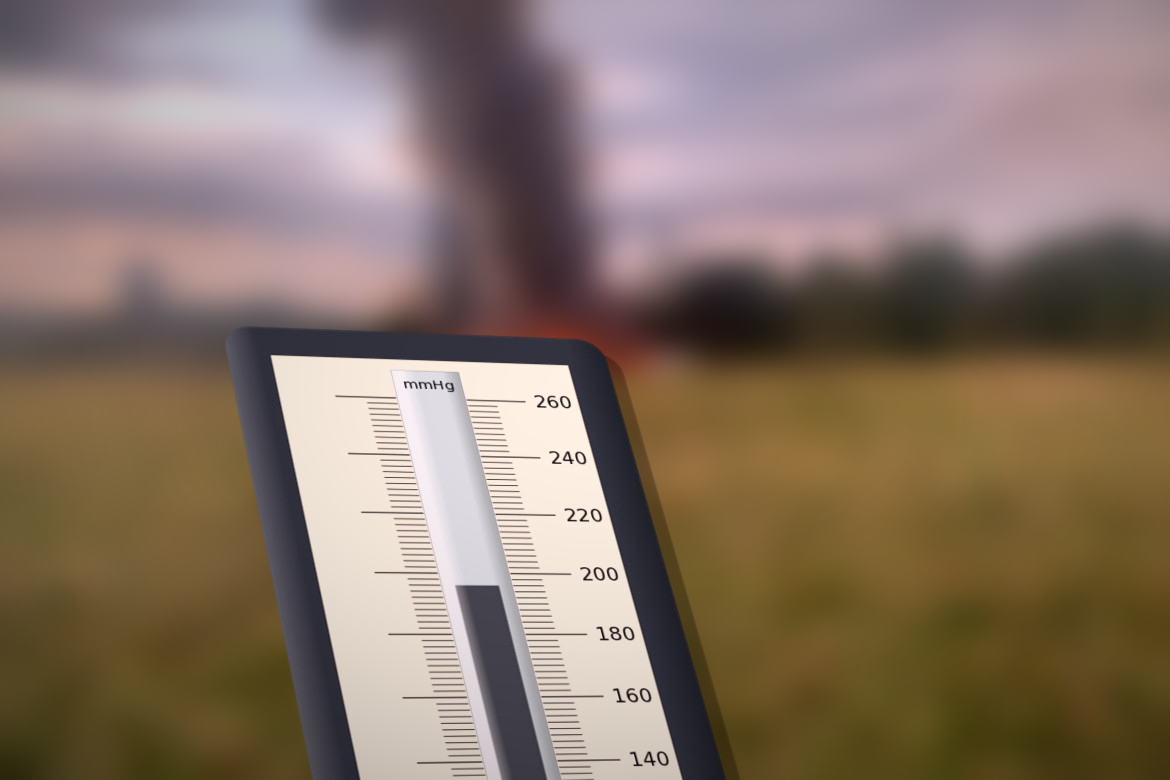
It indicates 196 mmHg
